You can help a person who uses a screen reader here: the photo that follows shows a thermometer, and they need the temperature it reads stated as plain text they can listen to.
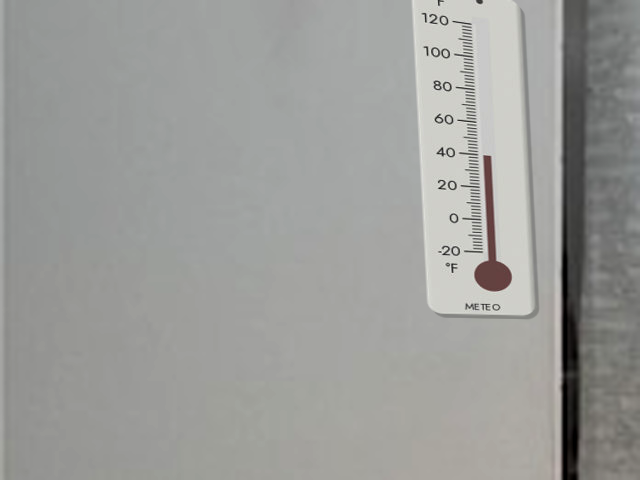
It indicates 40 °F
